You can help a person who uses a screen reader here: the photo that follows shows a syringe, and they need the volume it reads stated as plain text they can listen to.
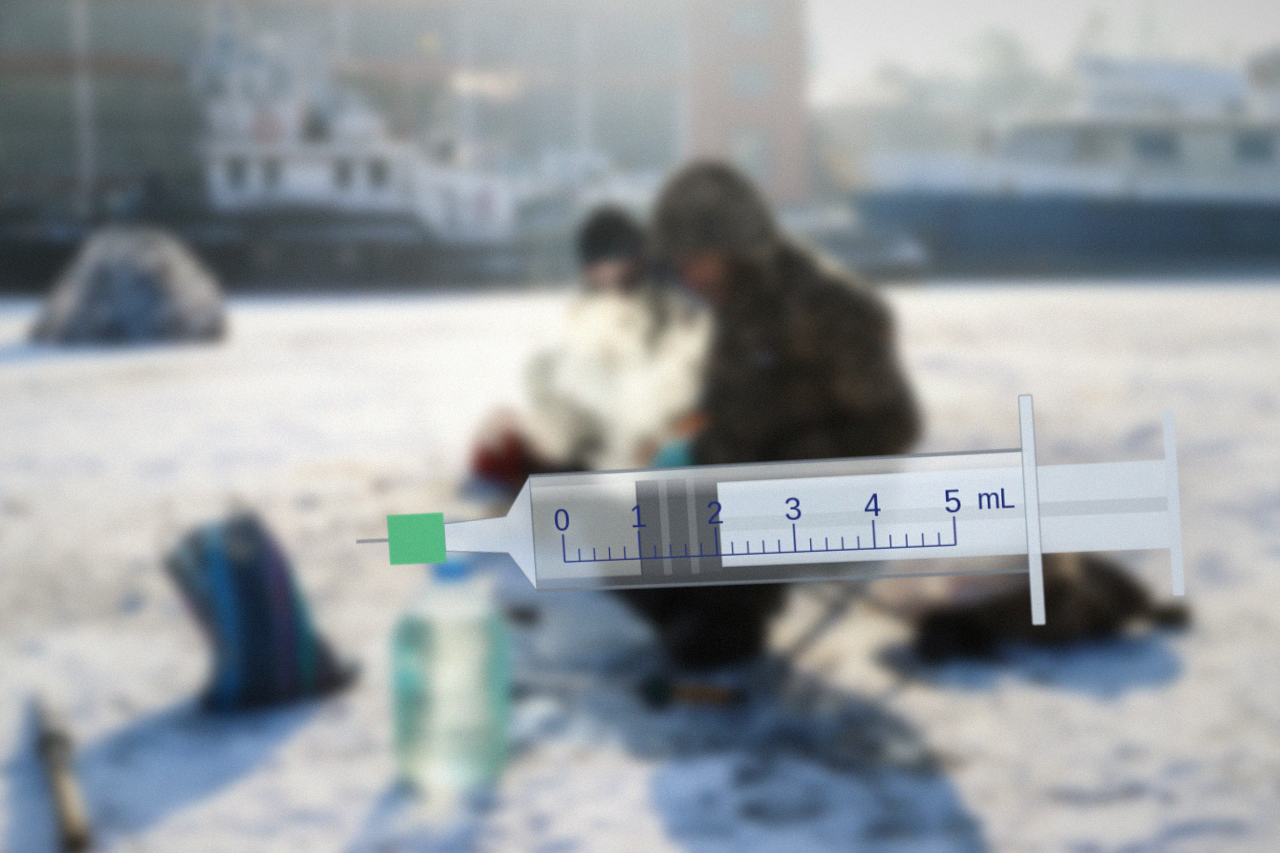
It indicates 1 mL
